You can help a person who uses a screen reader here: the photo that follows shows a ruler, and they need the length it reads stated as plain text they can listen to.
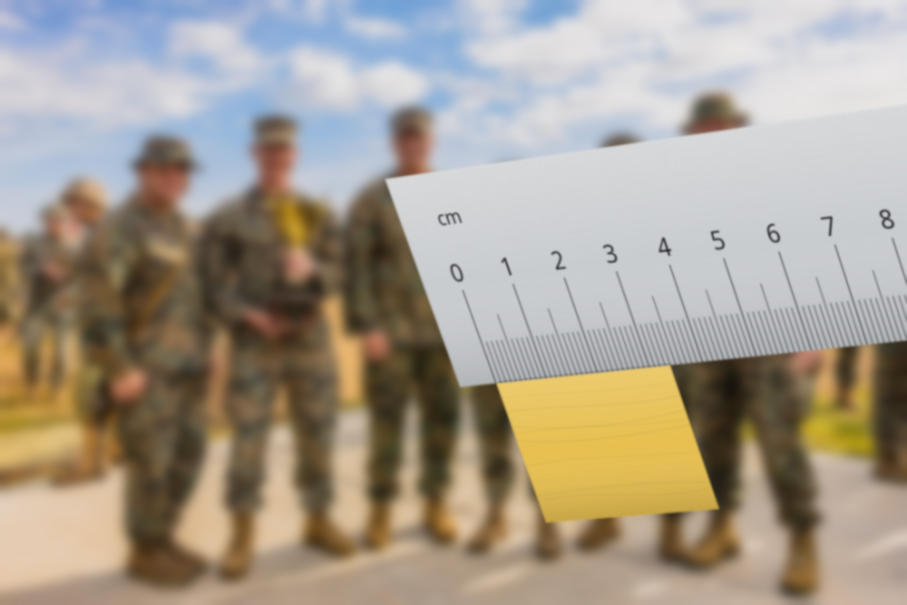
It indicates 3.4 cm
